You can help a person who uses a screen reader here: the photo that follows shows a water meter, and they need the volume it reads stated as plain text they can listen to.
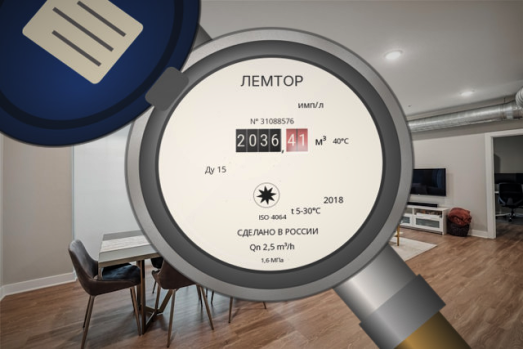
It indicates 2036.41 m³
